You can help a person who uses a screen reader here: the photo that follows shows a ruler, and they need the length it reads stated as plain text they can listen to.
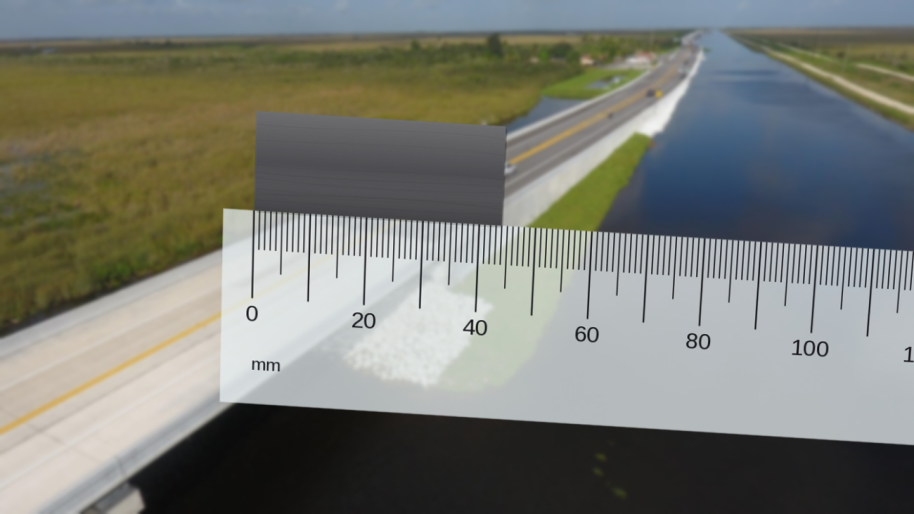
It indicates 44 mm
